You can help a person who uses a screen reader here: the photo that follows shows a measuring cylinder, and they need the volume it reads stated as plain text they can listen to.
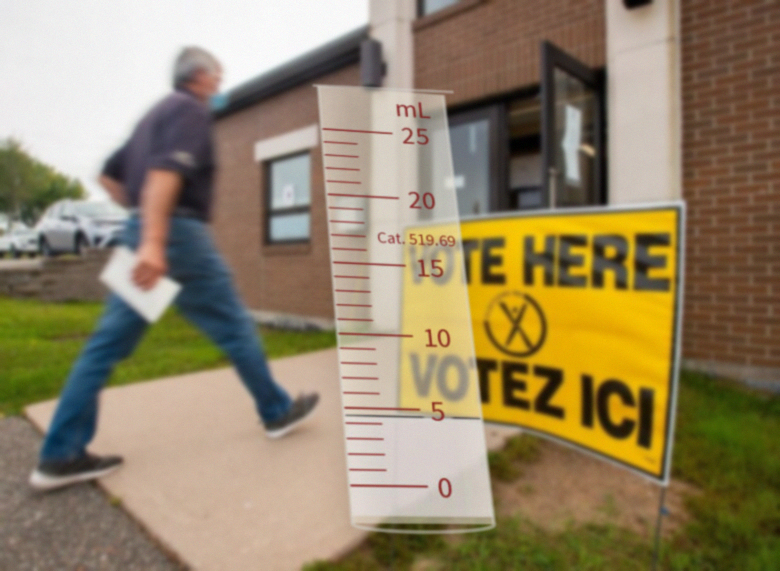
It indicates 4.5 mL
